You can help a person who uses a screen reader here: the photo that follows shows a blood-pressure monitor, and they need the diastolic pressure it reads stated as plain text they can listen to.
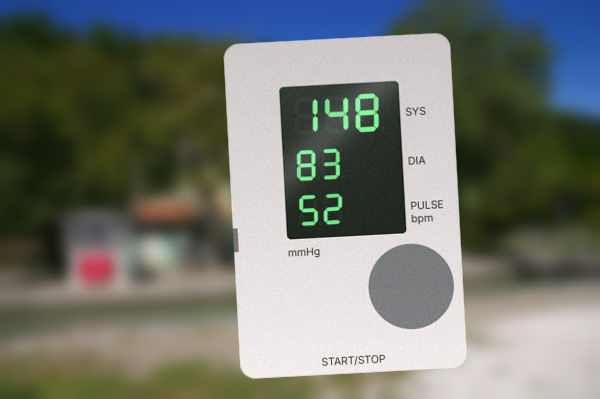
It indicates 83 mmHg
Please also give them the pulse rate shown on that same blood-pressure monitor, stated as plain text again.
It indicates 52 bpm
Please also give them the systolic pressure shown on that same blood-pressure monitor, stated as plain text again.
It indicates 148 mmHg
